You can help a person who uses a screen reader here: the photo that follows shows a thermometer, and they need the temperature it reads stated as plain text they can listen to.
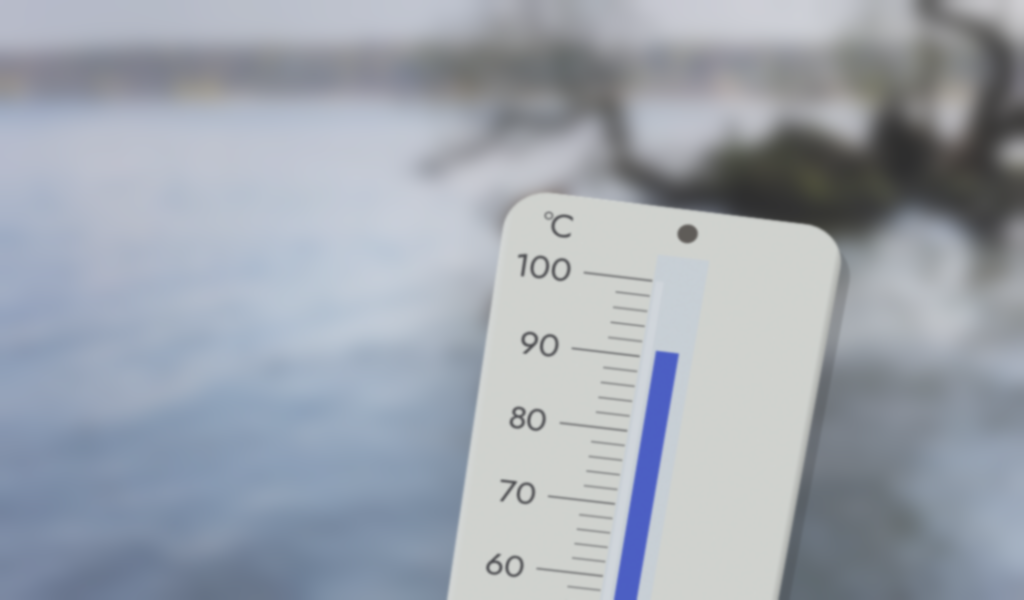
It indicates 91 °C
